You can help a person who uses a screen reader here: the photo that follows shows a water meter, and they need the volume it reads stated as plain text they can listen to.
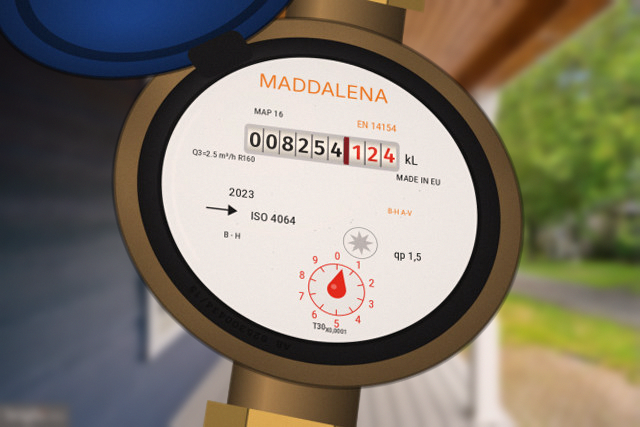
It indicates 8254.1240 kL
